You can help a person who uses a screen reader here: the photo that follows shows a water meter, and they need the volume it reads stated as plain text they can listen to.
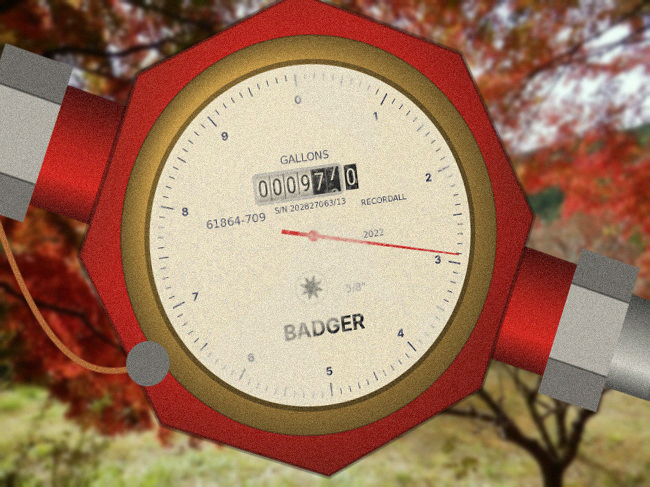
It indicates 9772.9 gal
